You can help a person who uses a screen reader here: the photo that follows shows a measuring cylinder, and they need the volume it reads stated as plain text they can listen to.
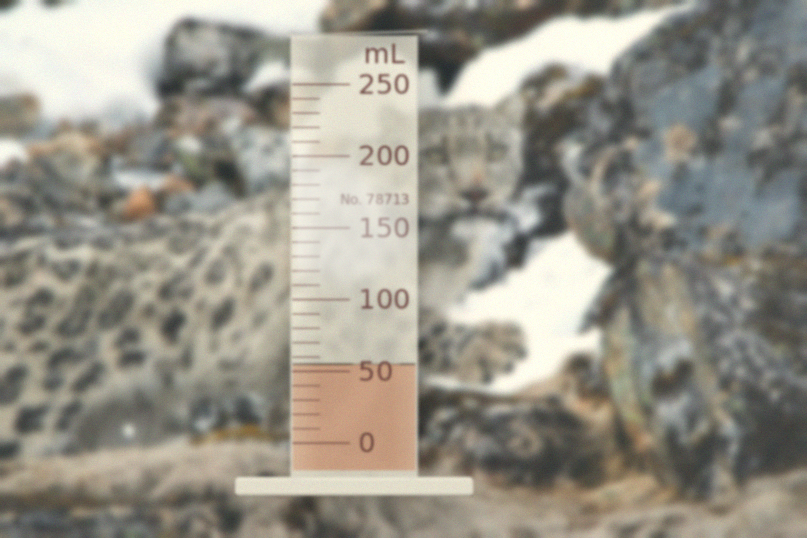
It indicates 55 mL
